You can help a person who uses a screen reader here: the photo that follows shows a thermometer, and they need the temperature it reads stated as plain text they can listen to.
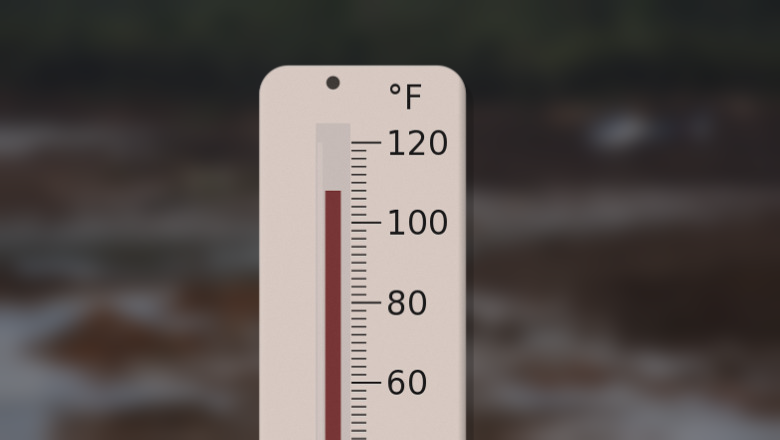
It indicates 108 °F
